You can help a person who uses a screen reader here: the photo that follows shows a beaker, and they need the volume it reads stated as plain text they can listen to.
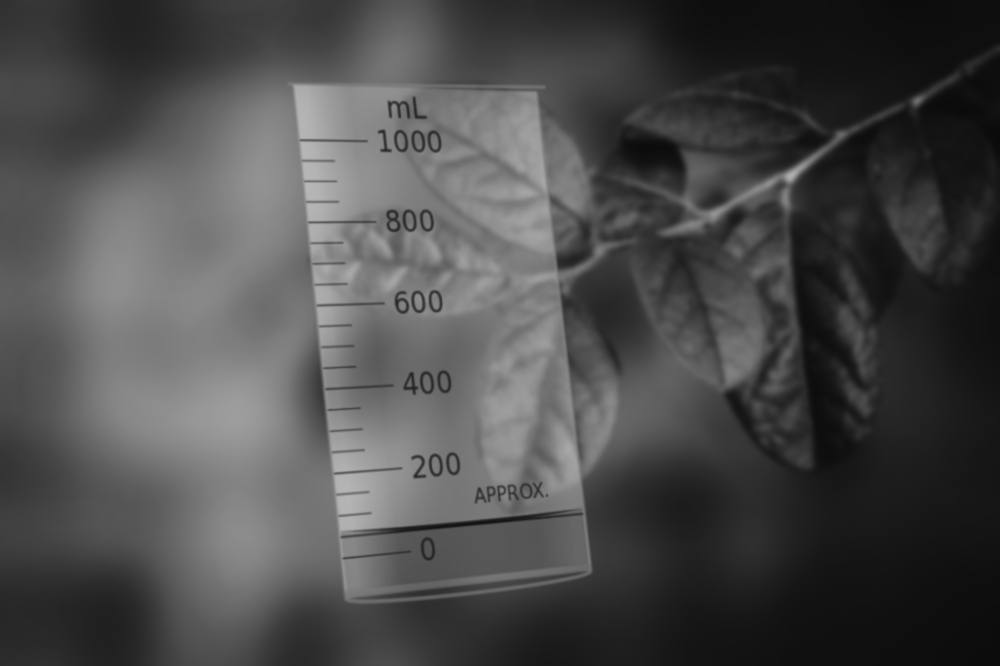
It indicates 50 mL
